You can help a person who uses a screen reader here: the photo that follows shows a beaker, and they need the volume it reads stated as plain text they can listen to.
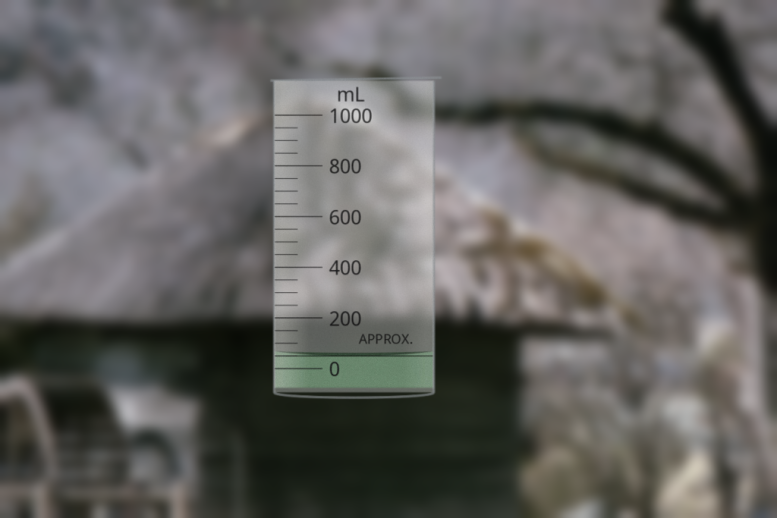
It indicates 50 mL
